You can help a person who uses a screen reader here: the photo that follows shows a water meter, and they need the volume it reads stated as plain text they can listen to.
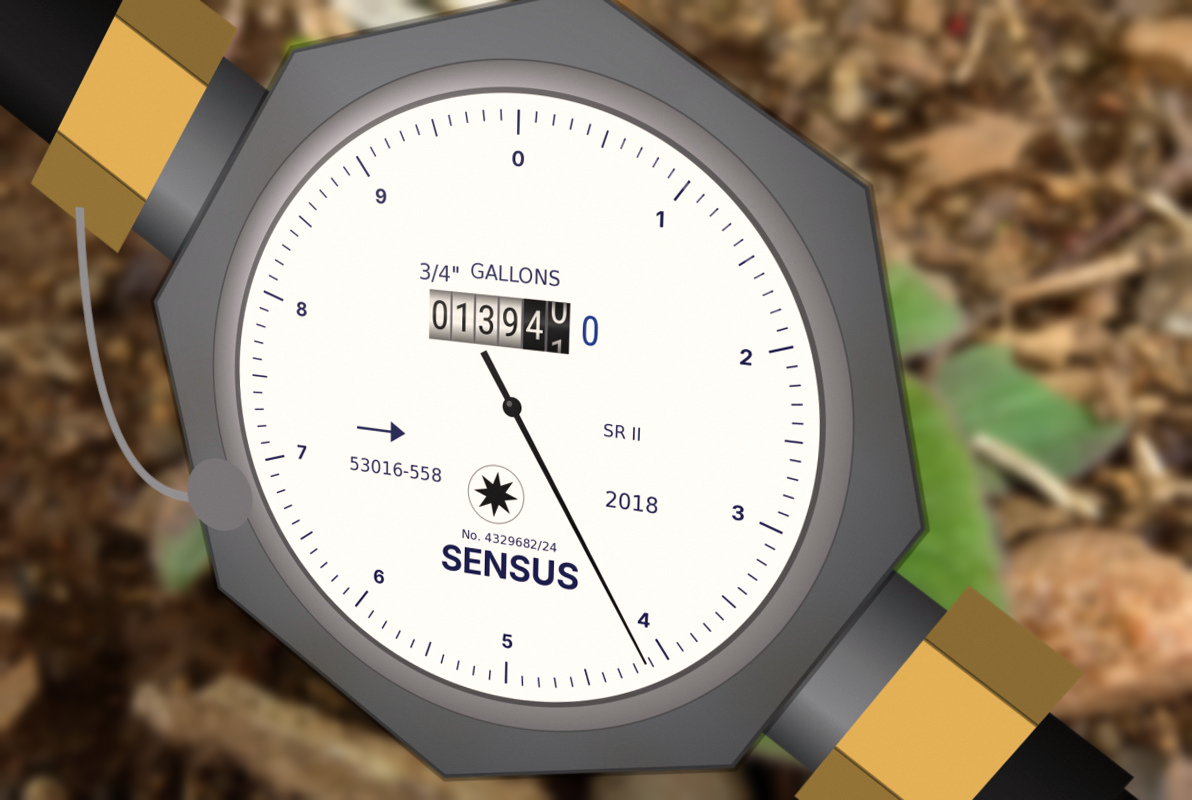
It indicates 139404.1 gal
